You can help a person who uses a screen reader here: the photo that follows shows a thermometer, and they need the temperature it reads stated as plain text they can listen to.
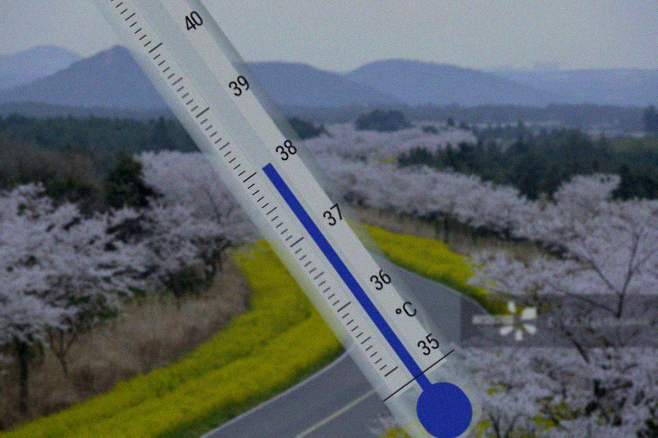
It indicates 38 °C
